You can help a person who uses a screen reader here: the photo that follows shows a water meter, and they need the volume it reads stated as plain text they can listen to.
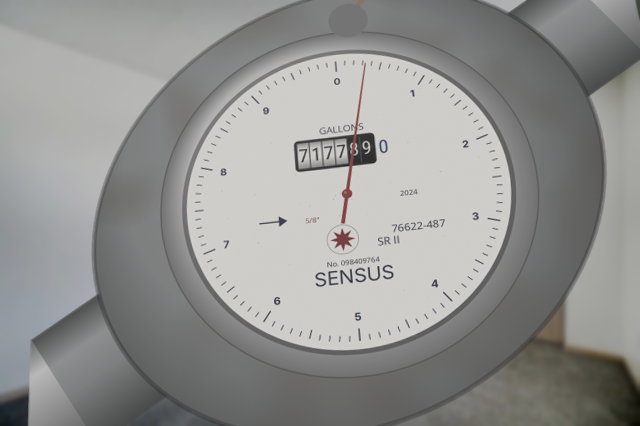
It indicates 7177890.3 gal
